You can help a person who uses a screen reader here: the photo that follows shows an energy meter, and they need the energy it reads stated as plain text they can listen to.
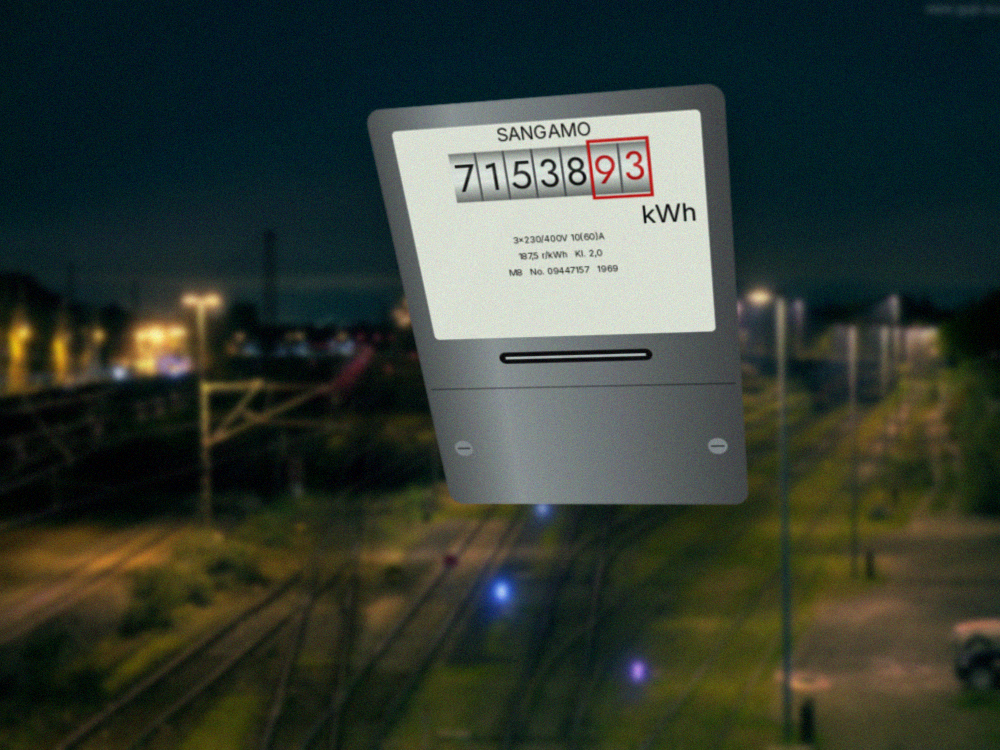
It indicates 71538.93 kWh
